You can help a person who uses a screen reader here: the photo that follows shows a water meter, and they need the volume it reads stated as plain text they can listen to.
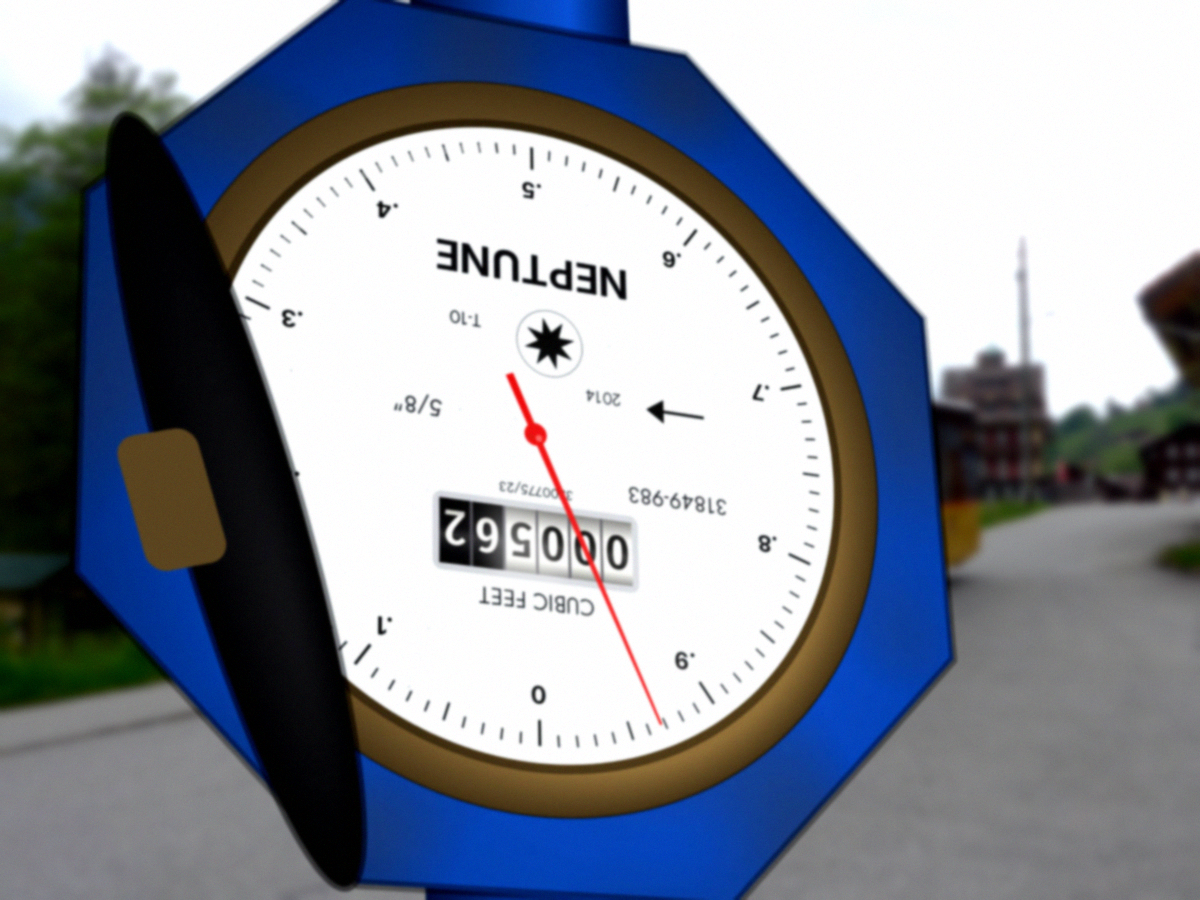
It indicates 561.93 ft³
